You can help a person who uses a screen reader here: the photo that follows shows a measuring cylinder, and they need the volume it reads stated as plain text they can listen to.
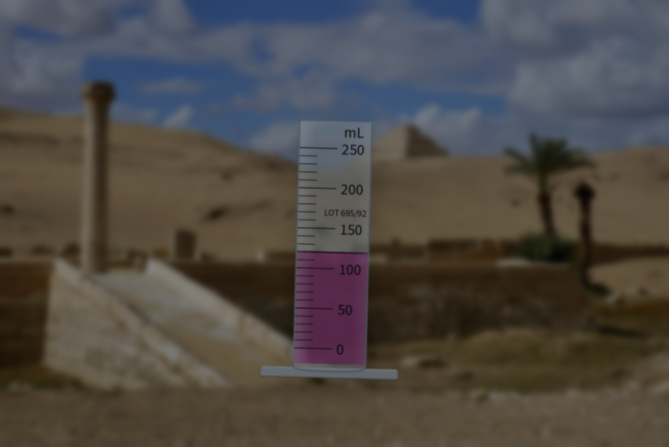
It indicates 120 mL
